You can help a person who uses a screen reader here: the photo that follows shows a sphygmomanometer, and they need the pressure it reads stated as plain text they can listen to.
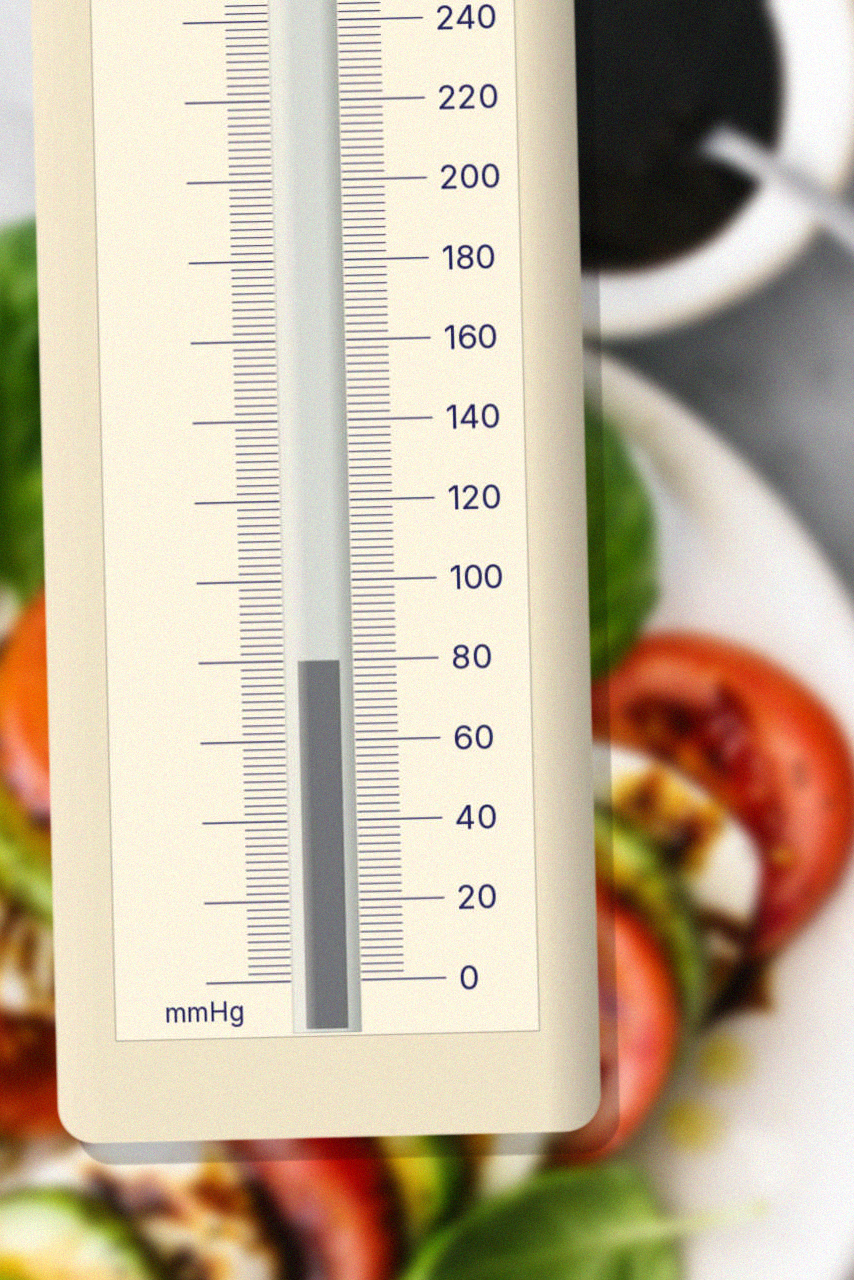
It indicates 80 mmHg
